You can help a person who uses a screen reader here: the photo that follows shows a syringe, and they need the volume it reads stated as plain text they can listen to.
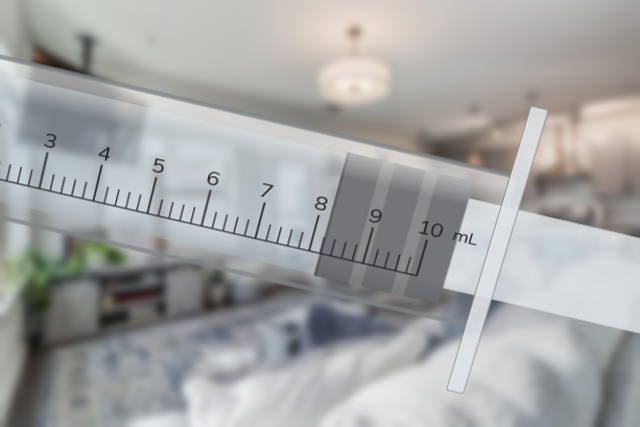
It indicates 8.2 mL
